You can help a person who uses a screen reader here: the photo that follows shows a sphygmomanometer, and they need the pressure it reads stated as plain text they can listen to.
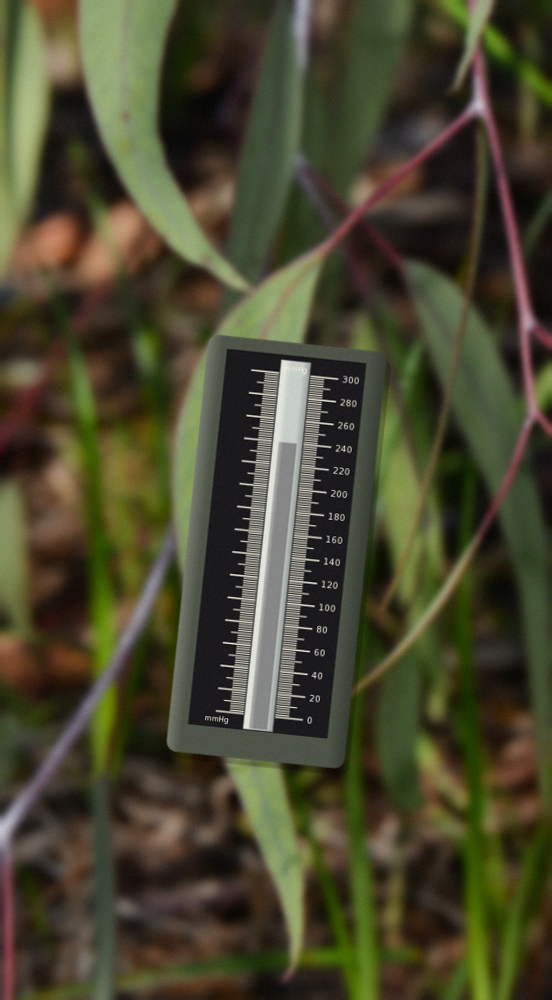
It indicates 240 mmHg
